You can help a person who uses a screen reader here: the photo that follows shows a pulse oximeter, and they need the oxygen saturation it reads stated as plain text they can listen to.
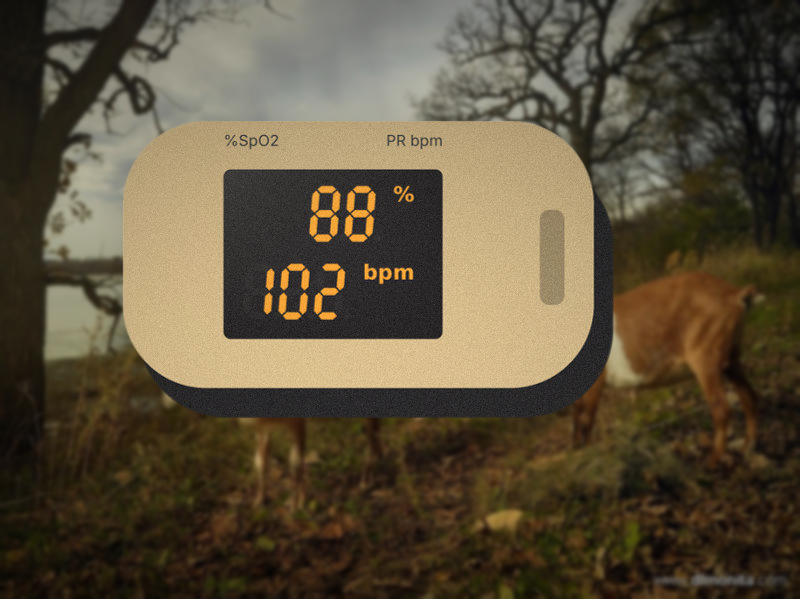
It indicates 88 %
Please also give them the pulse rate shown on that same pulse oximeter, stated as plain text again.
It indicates 102 bpm
